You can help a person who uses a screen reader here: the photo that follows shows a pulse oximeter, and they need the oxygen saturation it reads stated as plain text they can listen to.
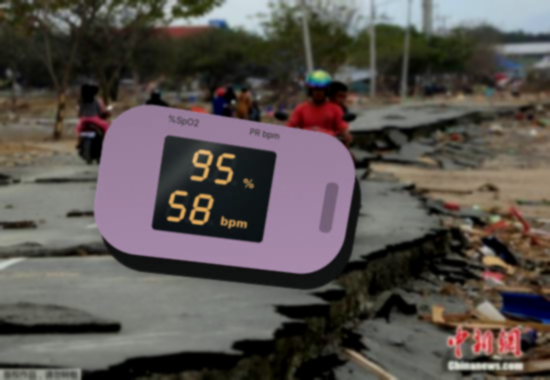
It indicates 95 %
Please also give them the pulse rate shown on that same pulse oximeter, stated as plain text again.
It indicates 58 bpm
